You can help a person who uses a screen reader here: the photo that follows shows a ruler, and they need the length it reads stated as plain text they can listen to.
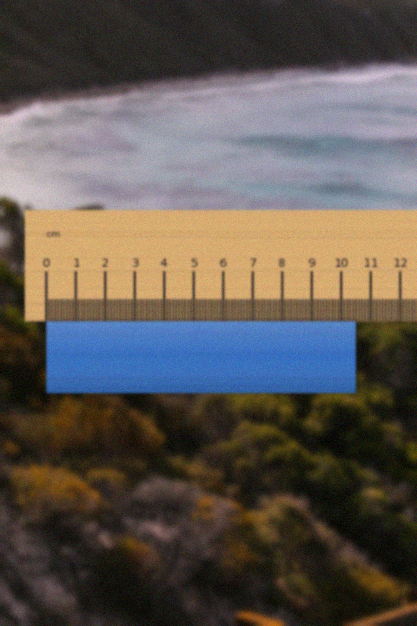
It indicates 10.5 cm
